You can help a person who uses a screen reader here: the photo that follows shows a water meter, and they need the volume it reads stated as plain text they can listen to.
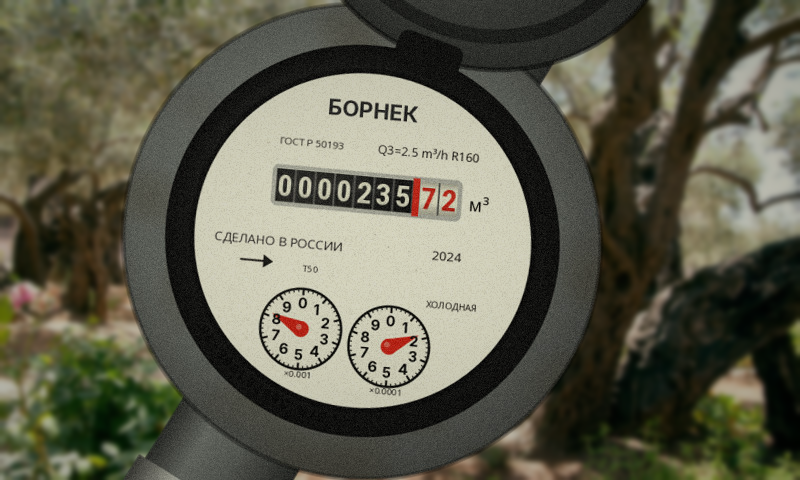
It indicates 235.7281 m³
